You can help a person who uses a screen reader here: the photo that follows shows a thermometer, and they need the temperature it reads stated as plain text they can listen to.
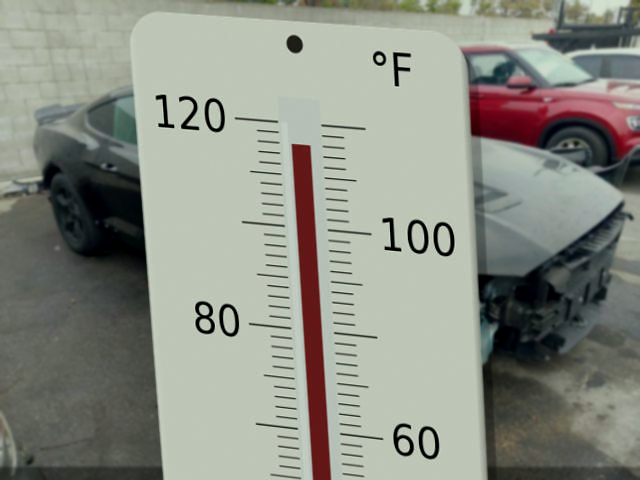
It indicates 116 °F
